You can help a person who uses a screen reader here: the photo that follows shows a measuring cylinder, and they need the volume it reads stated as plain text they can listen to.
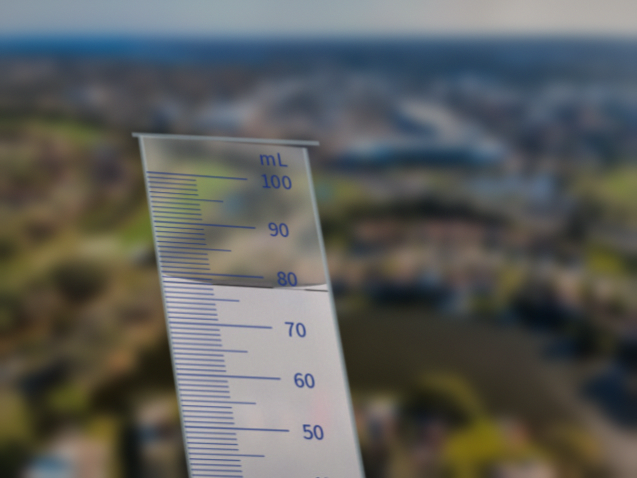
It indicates 78 mL
